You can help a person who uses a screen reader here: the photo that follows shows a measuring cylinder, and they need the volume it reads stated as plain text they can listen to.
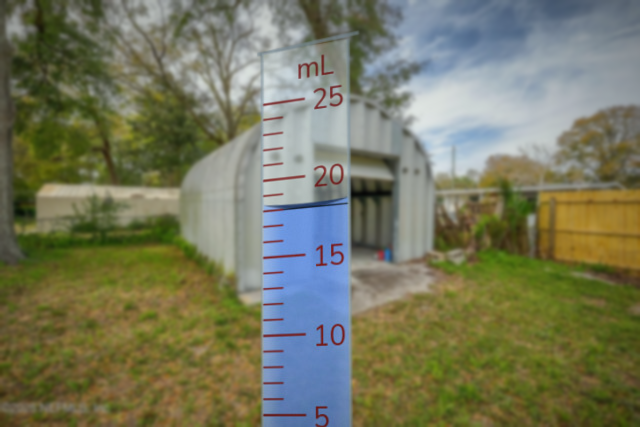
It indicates 18 mL
